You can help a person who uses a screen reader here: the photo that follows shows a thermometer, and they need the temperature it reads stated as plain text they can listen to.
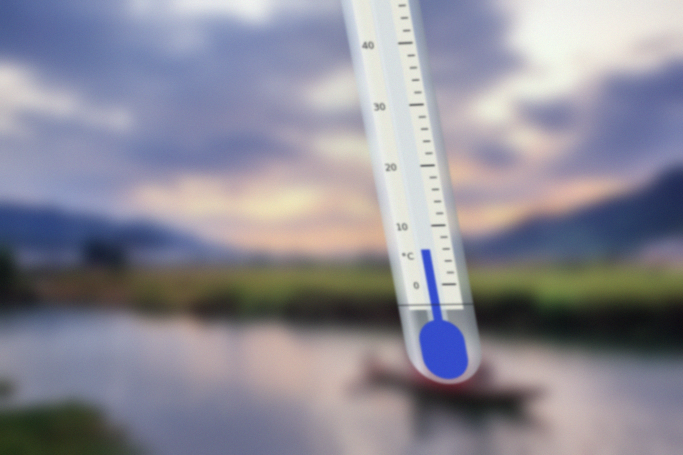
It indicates 6 °C
